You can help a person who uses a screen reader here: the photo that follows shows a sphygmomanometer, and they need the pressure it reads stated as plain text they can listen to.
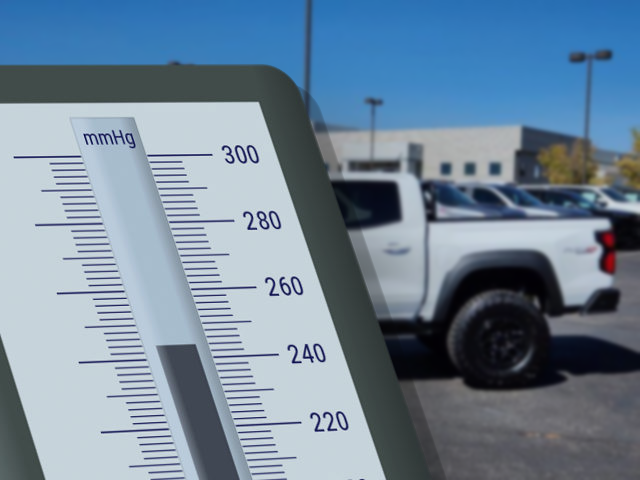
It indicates 244 mmHg
